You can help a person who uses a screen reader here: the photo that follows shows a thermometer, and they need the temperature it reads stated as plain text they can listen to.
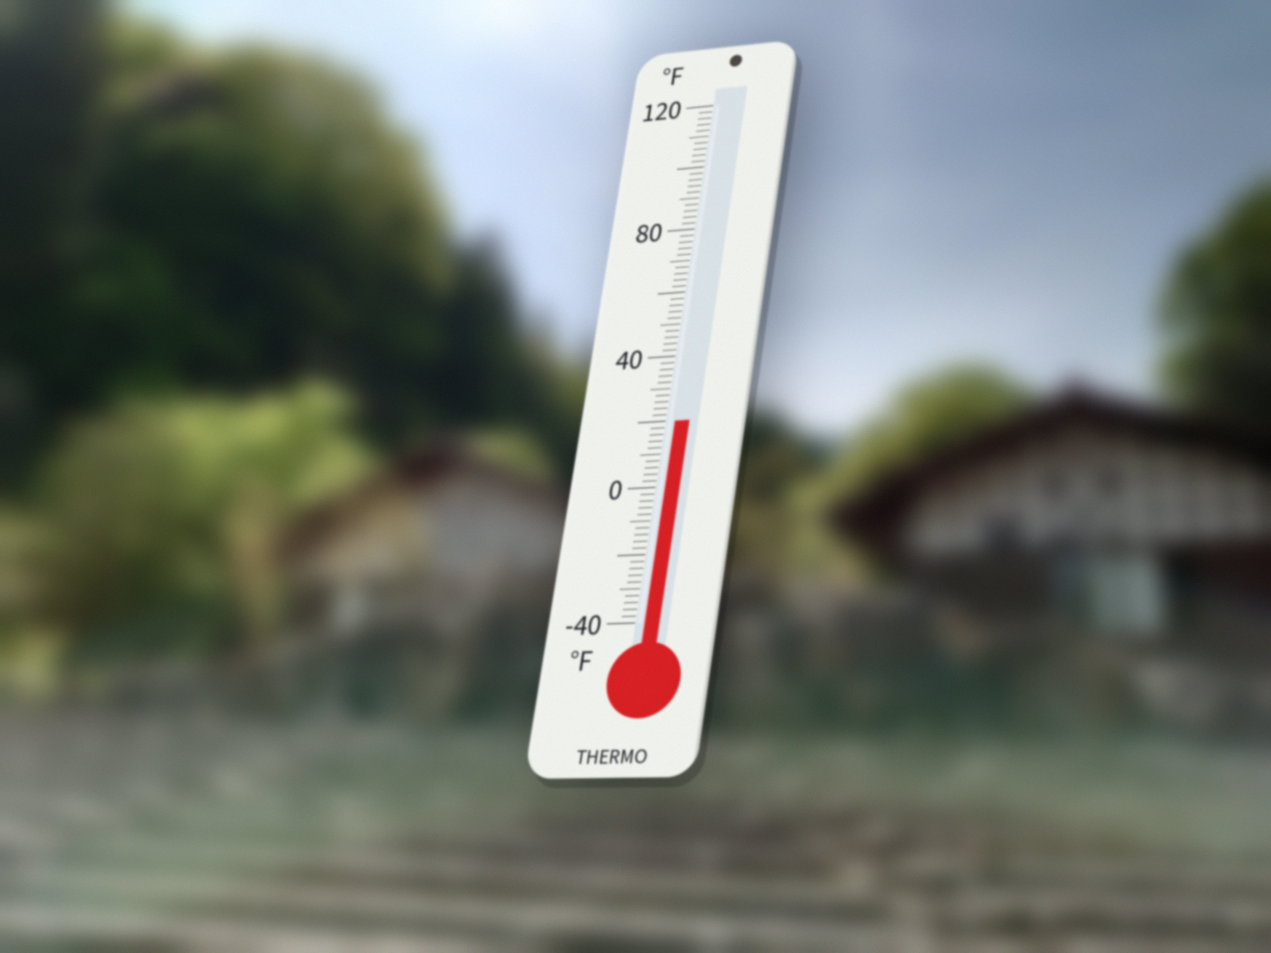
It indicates 20 °F
